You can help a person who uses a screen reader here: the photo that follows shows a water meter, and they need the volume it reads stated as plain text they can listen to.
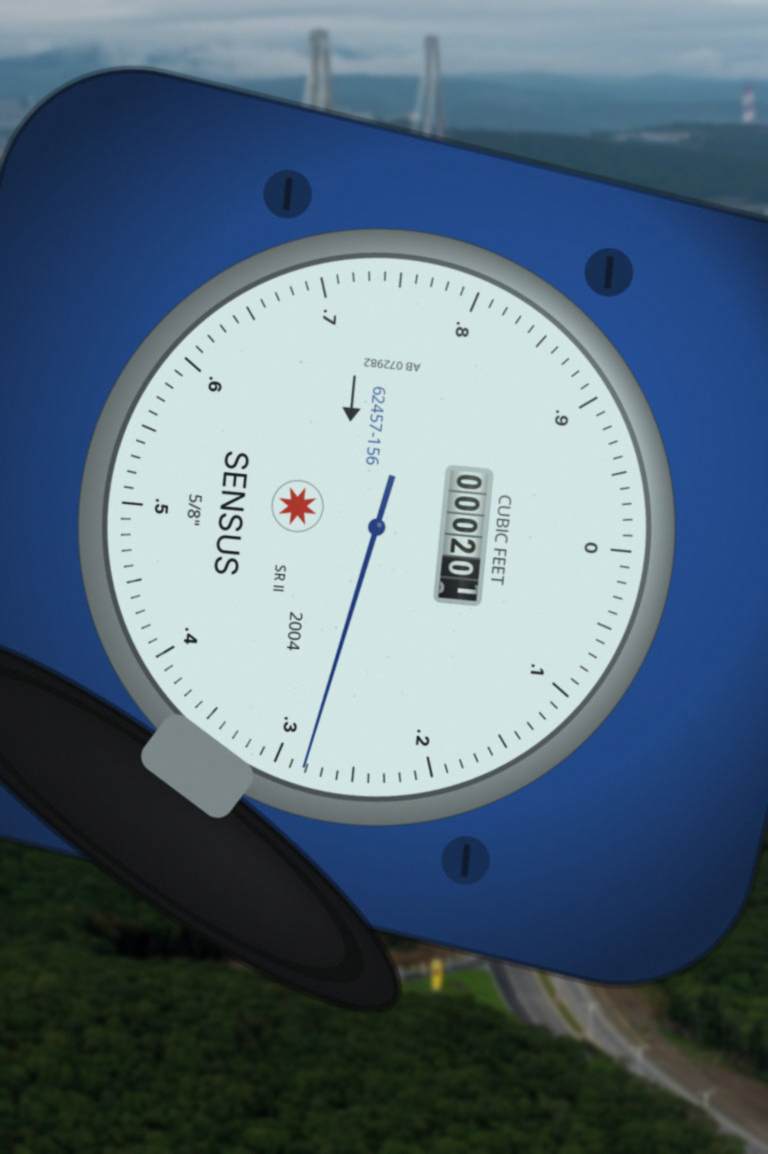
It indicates 201.28 ft³
